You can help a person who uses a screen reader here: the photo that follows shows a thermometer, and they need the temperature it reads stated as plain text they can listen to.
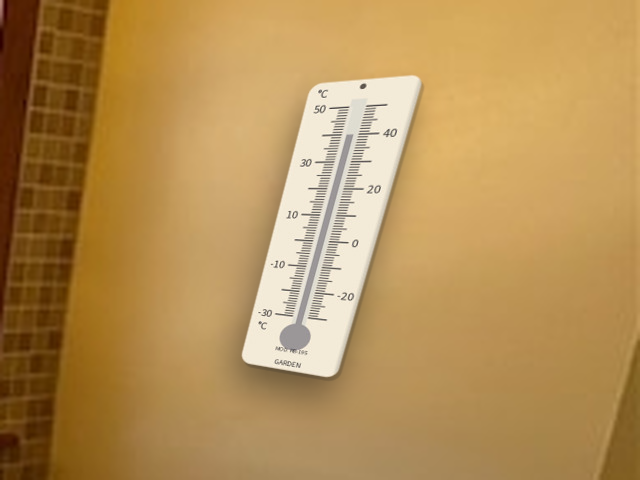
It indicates 40 °C
